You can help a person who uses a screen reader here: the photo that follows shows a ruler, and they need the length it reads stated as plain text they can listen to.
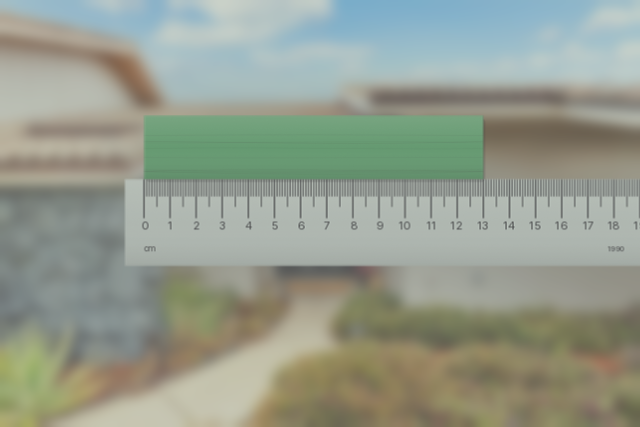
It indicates 13 cm
